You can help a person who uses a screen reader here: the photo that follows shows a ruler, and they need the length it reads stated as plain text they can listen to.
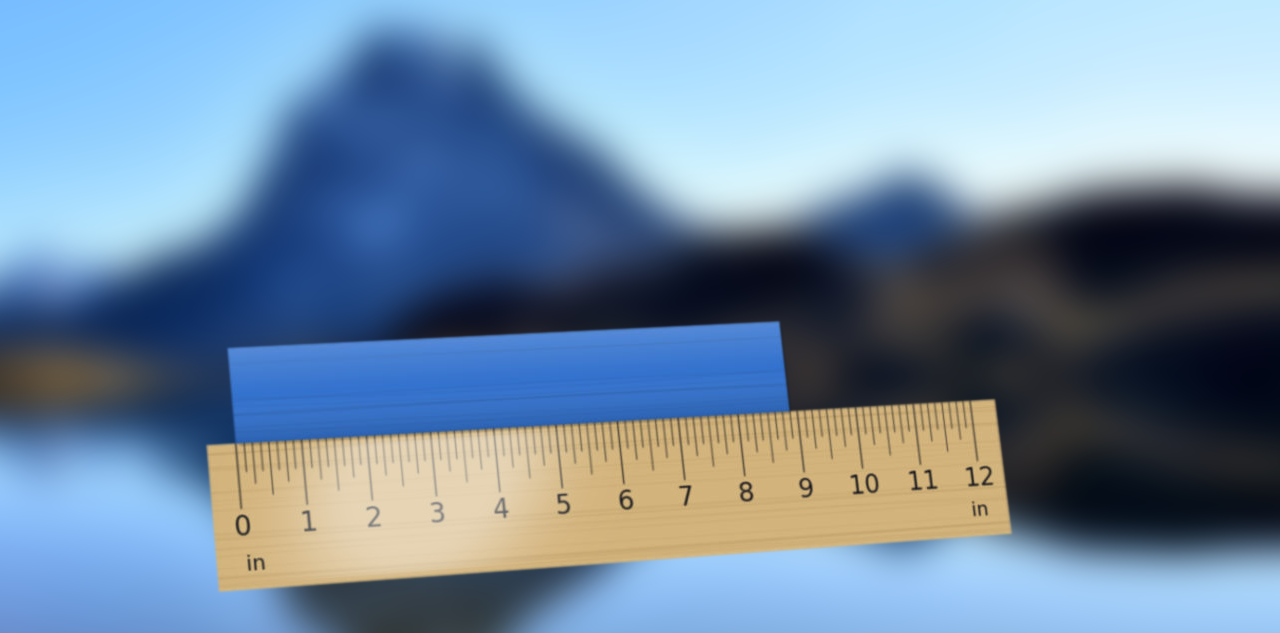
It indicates 8.875 in
